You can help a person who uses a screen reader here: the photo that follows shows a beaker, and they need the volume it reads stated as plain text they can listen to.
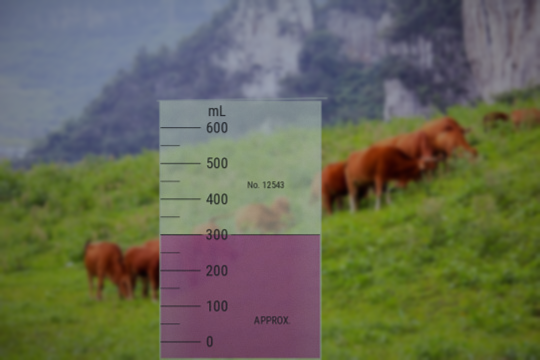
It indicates 300 mL
